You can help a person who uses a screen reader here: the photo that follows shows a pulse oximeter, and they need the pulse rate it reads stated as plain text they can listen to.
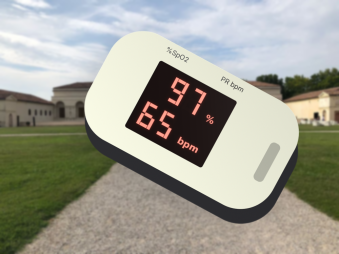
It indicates 65 bpm
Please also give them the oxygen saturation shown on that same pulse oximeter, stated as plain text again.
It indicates 97 %
